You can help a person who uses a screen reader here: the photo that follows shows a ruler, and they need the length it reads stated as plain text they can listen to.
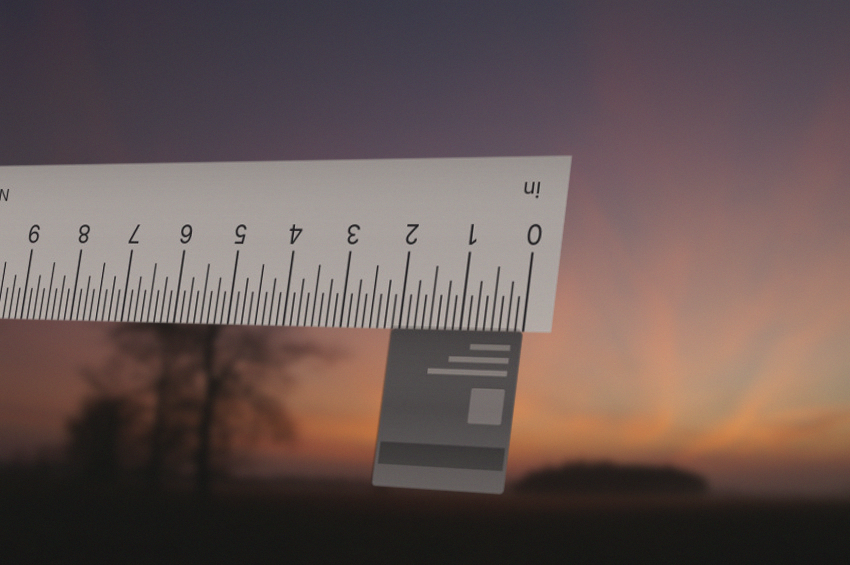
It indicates 2.125 in
